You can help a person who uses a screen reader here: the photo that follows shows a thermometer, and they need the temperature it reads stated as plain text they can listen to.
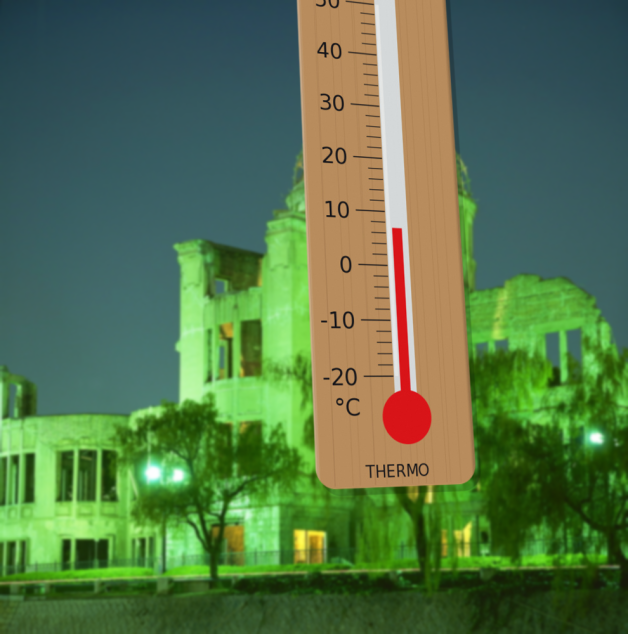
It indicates 7 °C
